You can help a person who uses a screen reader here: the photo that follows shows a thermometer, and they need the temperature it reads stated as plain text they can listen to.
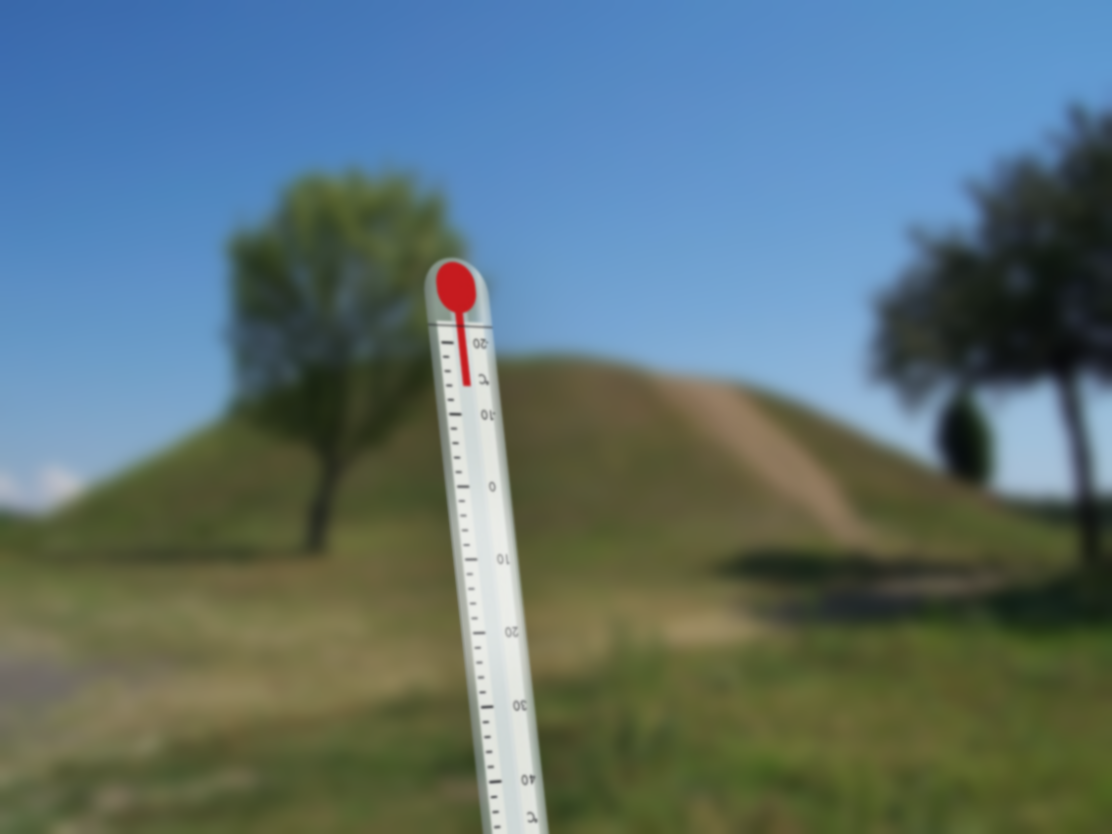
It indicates -14 °C
